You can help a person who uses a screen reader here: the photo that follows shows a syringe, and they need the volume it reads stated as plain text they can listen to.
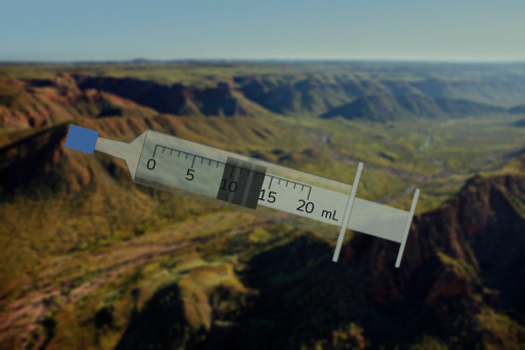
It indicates 9 mL
